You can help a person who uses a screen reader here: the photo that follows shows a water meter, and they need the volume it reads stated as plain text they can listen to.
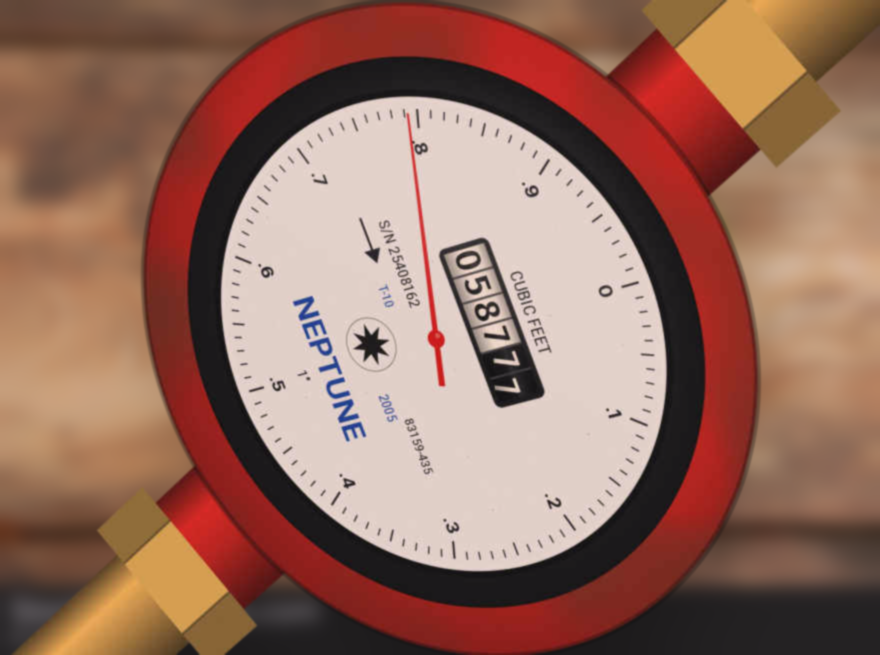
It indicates 58776.79 ft³
